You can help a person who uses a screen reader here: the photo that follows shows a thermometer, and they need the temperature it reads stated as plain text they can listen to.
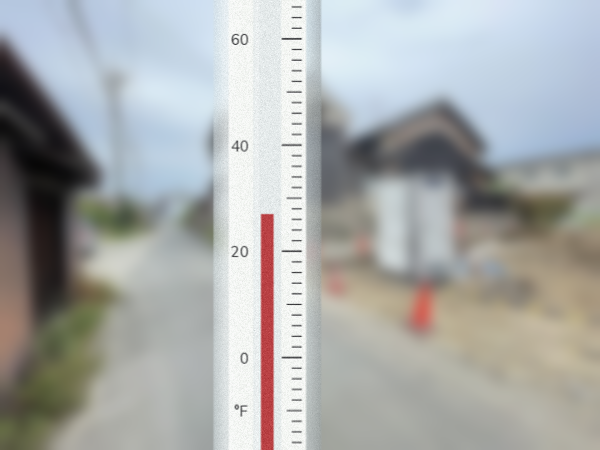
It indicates 27 °F
